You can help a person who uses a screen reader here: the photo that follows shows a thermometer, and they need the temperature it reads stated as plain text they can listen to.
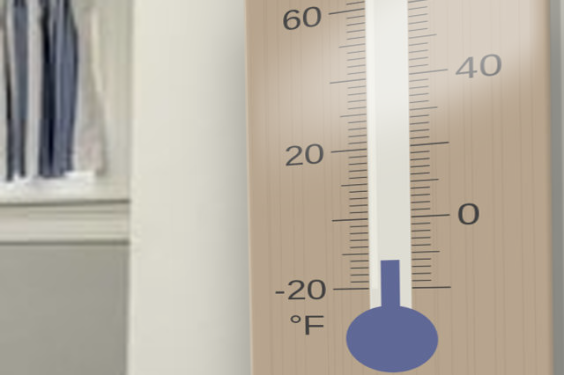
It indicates -12 °F
